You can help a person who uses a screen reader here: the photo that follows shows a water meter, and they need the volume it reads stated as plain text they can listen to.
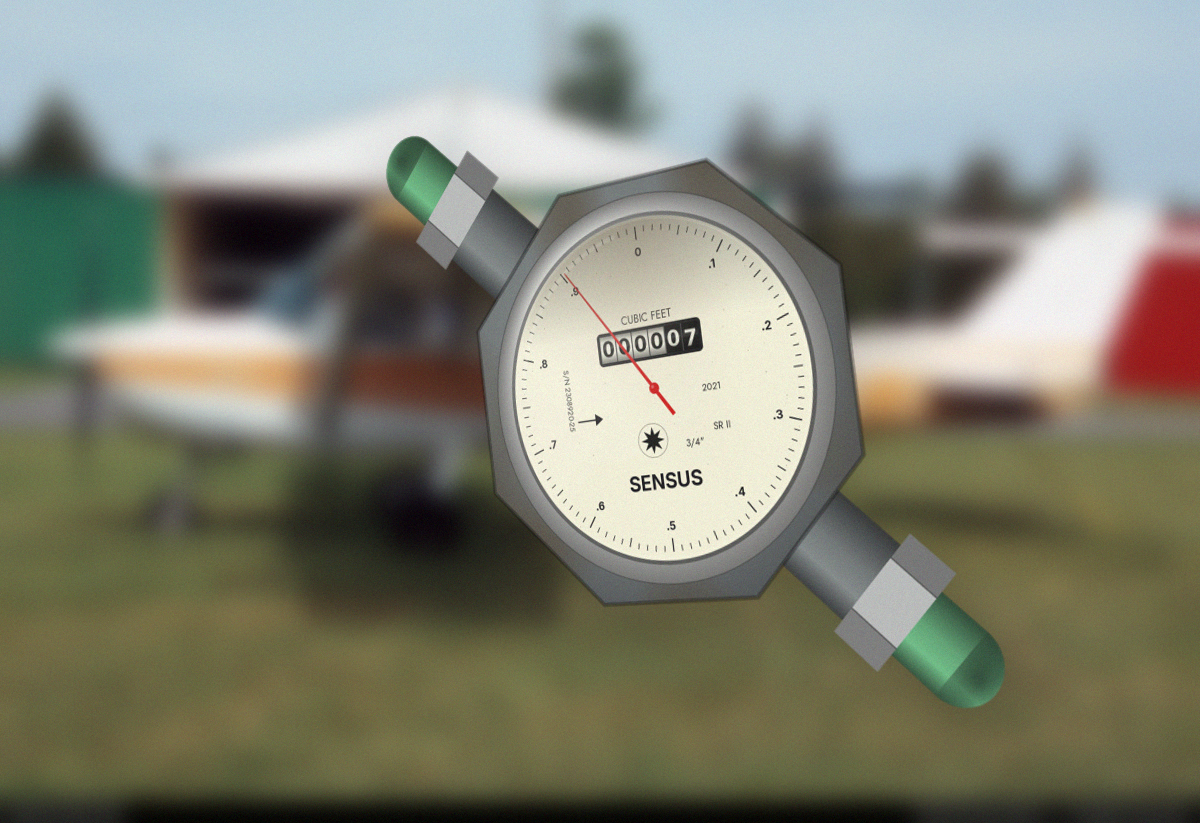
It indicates 6.90 ft³
